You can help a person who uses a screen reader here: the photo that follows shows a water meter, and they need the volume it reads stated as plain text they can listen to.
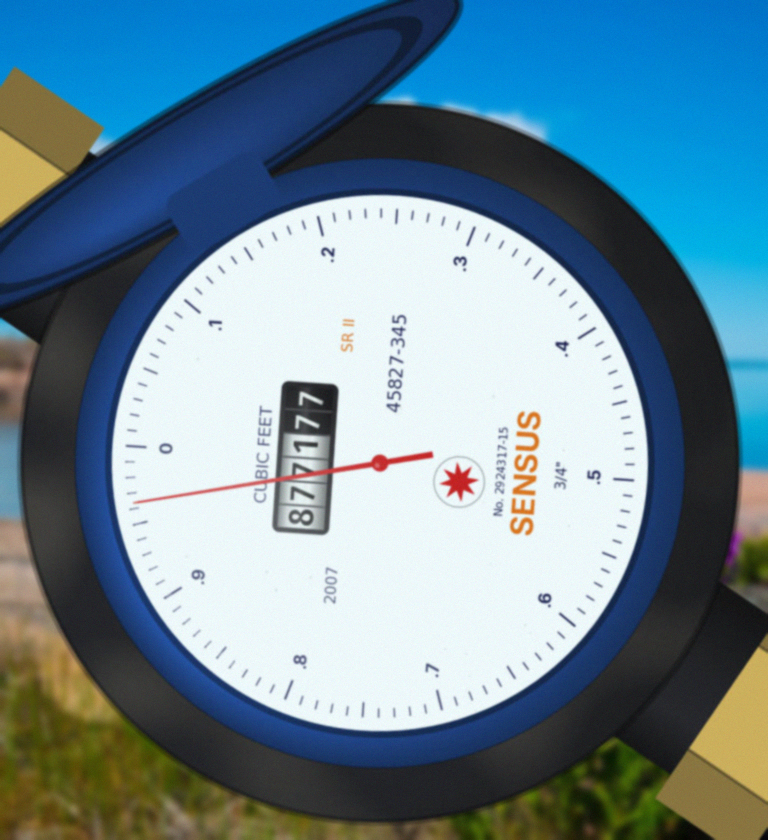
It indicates 877176.96 ft³
